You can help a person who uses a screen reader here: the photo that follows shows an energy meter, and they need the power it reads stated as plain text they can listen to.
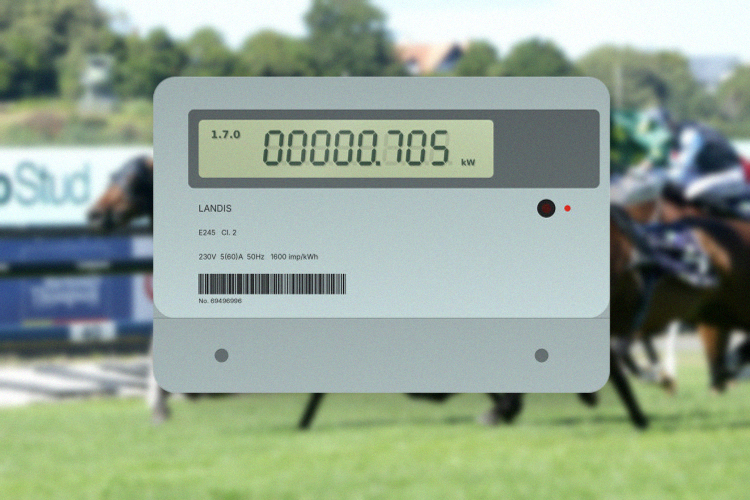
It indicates 0.705 kW
